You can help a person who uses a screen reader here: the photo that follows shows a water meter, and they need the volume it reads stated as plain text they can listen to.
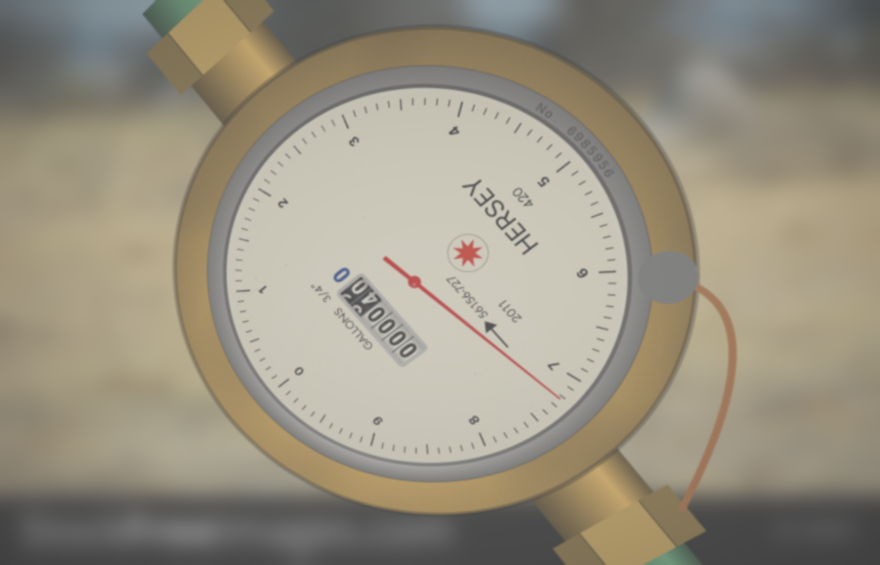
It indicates 397.2 gal
